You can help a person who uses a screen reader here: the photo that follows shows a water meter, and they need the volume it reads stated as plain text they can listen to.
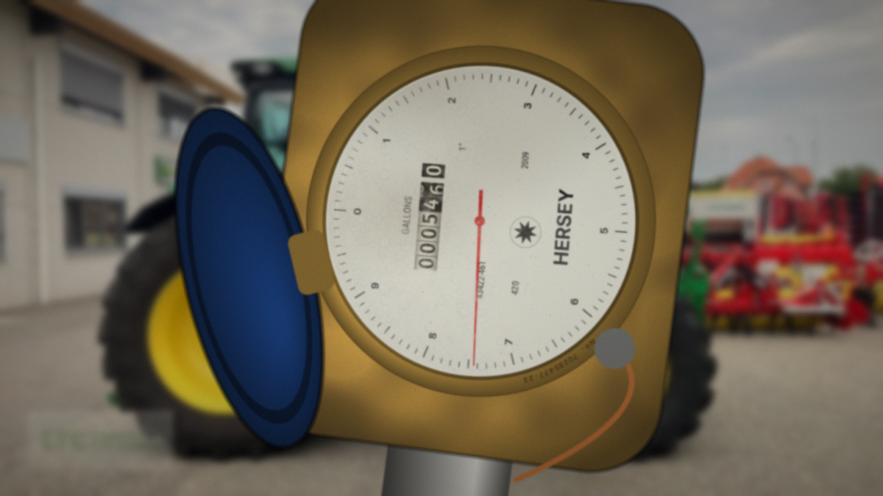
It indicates 5457.4 gal
